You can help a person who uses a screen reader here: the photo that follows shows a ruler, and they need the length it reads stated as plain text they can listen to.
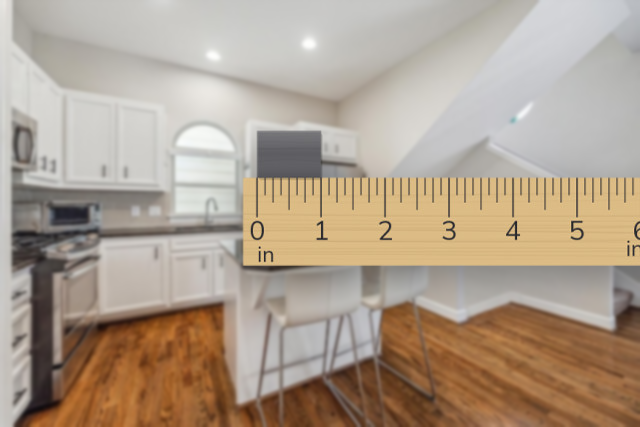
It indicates 1 in
